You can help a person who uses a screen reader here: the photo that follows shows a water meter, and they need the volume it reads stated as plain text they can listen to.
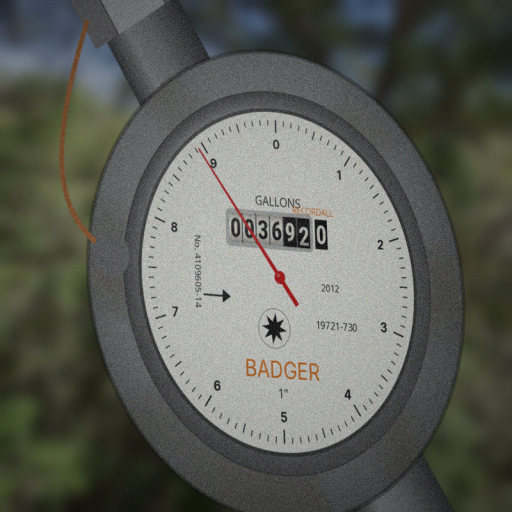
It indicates 36918.9 gal
